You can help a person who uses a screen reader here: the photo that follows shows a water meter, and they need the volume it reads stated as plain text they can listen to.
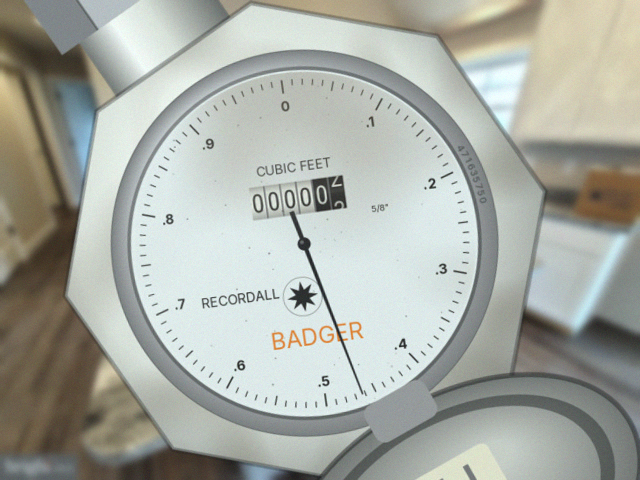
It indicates 2.46 ft³
